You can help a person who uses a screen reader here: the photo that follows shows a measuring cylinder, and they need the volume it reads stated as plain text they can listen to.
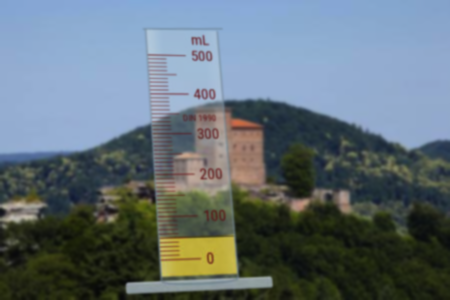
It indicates 50 mL
